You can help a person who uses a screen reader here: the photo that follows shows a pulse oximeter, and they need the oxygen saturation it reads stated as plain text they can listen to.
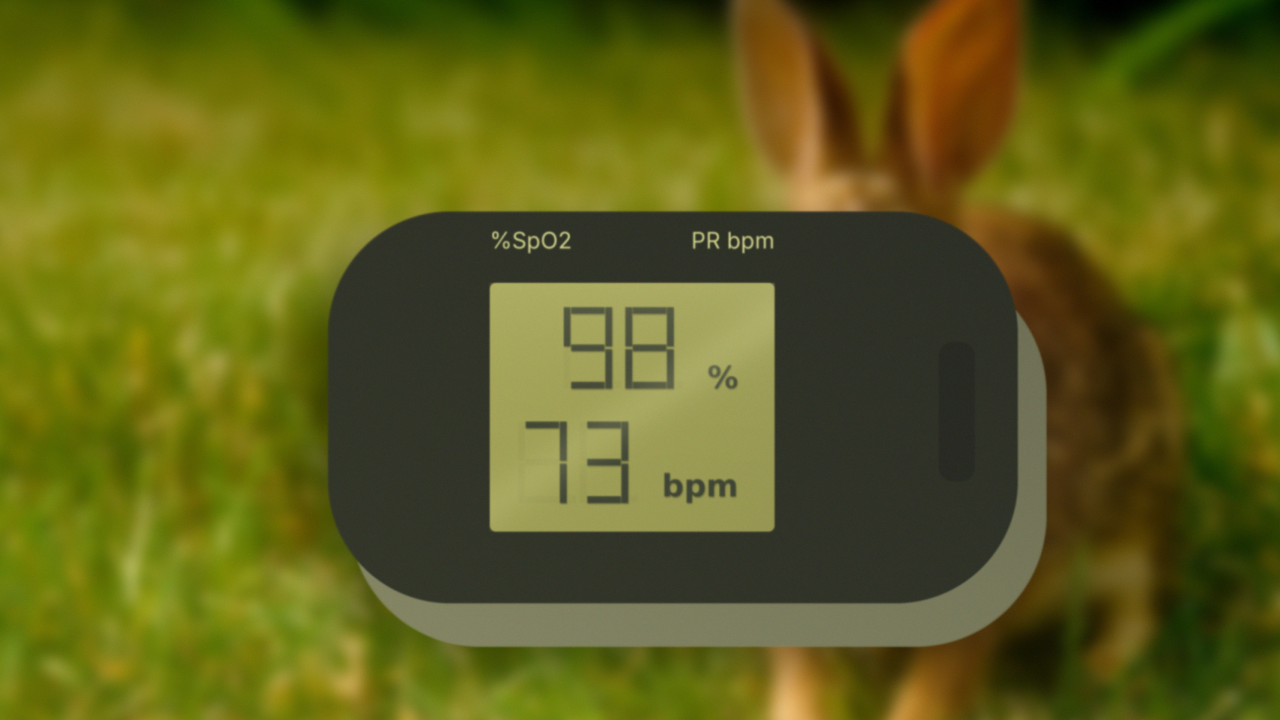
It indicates 98 %
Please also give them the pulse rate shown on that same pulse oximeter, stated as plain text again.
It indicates 73 bpm
